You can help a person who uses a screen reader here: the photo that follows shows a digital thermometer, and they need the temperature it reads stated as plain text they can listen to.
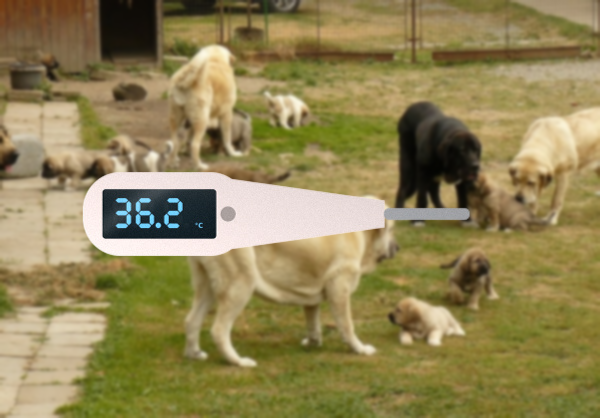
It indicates 36.2 °C
